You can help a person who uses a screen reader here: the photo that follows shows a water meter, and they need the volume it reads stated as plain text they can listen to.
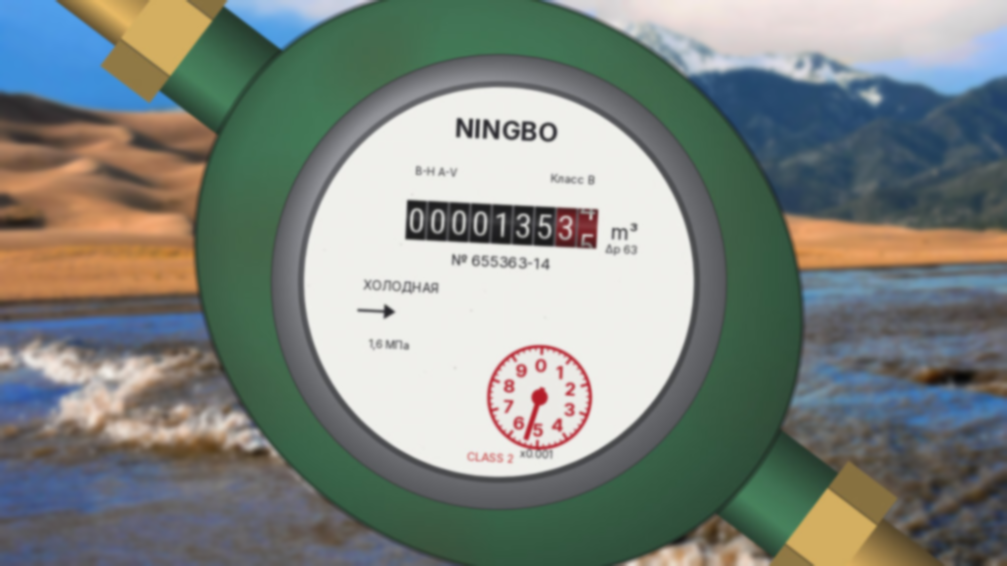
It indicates 135.345 m³
